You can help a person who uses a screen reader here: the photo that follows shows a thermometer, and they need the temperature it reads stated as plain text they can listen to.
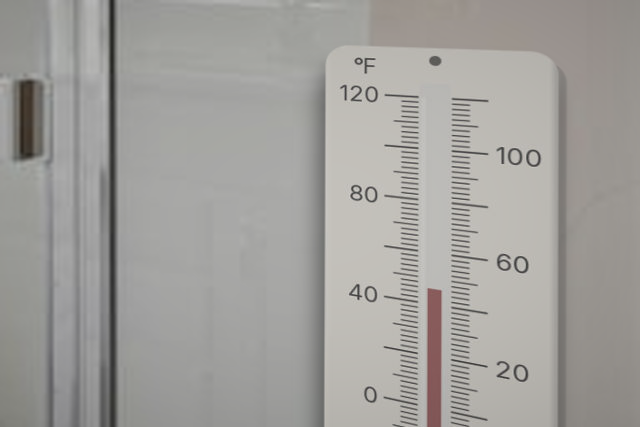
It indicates 46 °F
